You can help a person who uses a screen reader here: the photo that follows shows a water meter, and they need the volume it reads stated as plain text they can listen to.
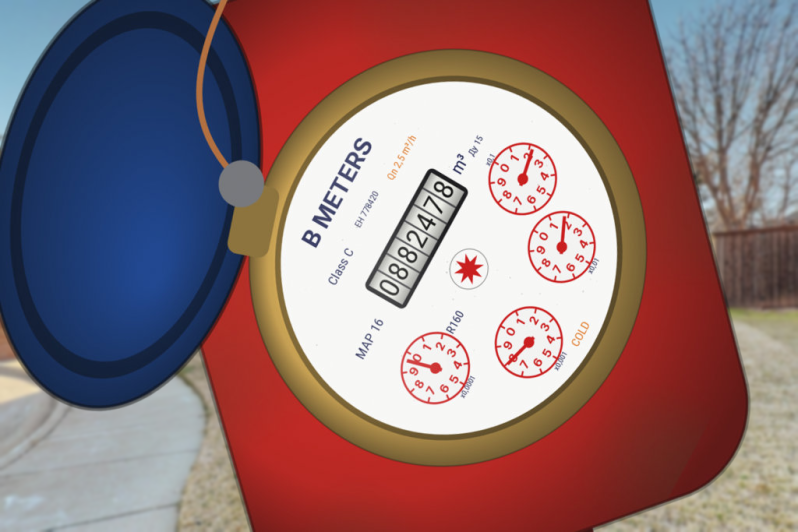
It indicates 882478.2179 m³
